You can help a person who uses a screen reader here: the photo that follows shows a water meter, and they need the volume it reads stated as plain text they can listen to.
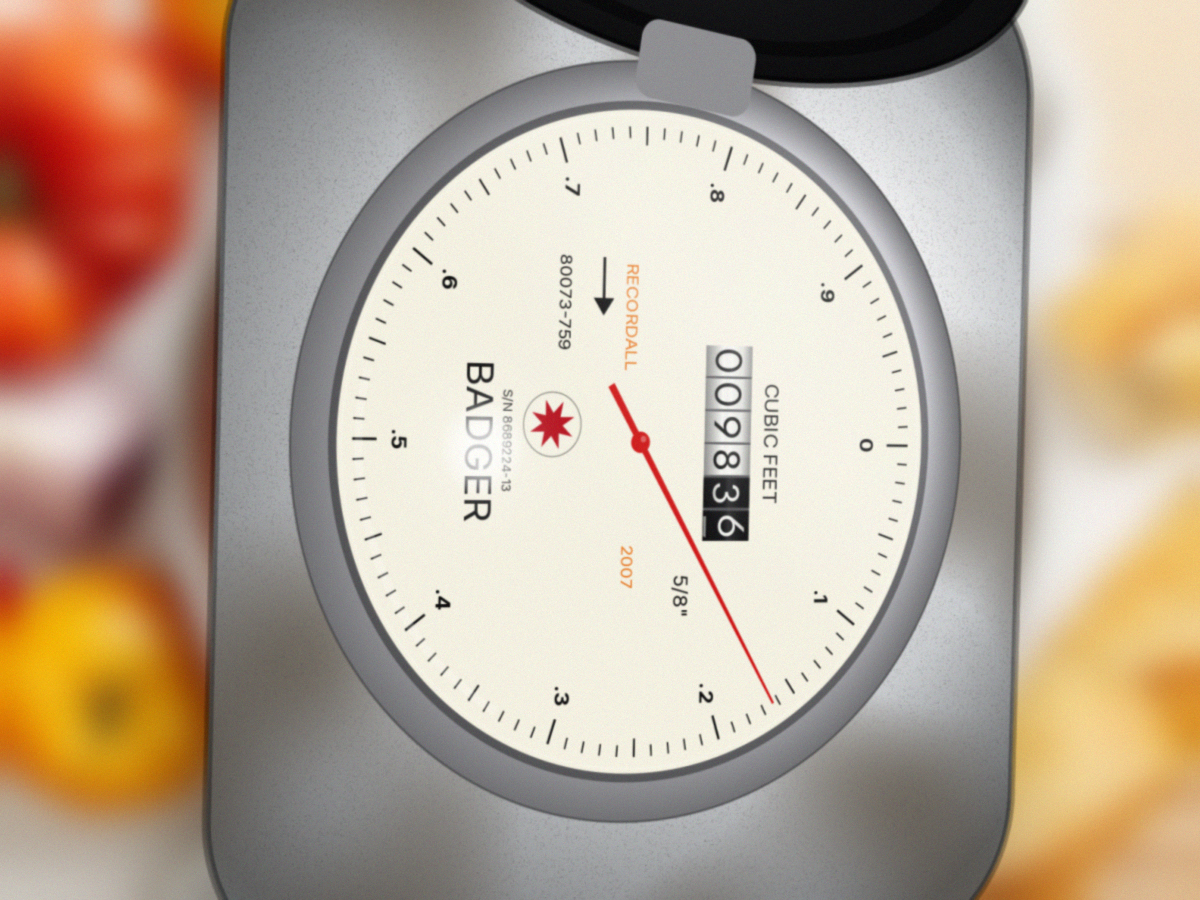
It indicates 9836.16 ft³
